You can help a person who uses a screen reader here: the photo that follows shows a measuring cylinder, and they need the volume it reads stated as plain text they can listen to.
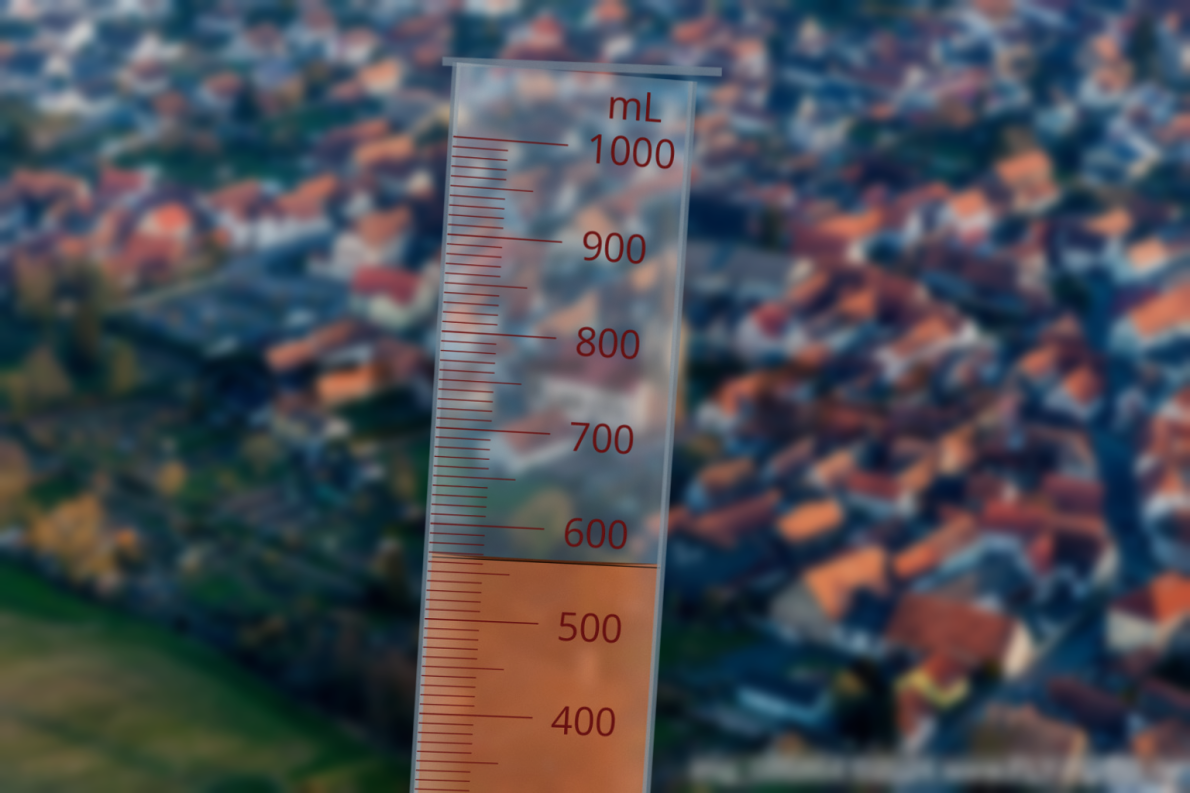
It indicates 565 mL
